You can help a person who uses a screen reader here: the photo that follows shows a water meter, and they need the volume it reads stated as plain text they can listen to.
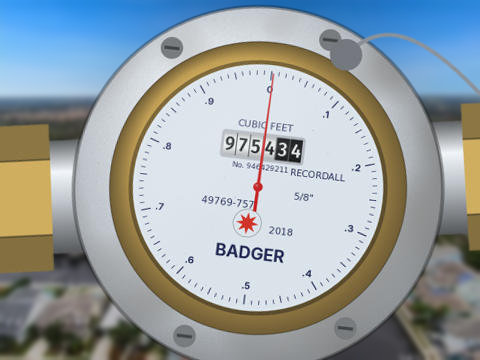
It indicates 975434.00 ft³
